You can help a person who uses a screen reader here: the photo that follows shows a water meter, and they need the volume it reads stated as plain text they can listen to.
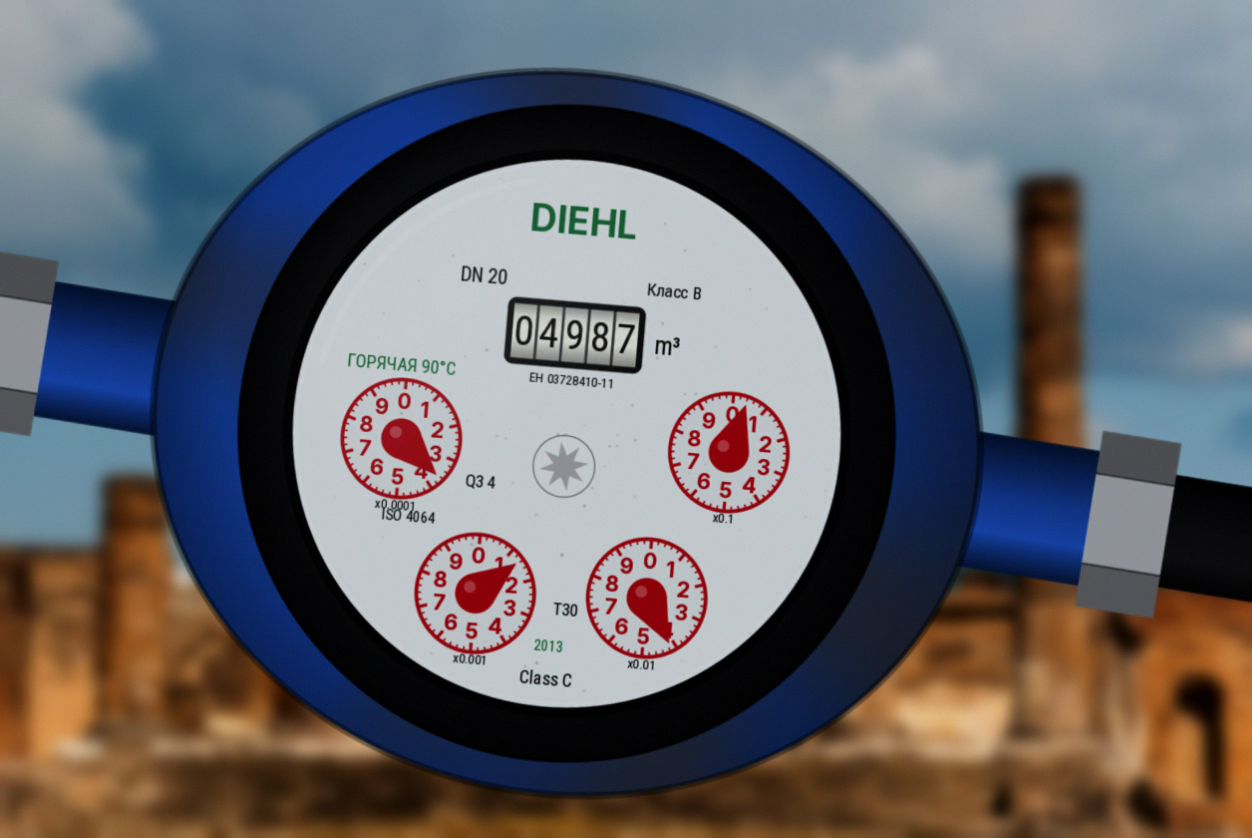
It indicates 4987.0413 m³
